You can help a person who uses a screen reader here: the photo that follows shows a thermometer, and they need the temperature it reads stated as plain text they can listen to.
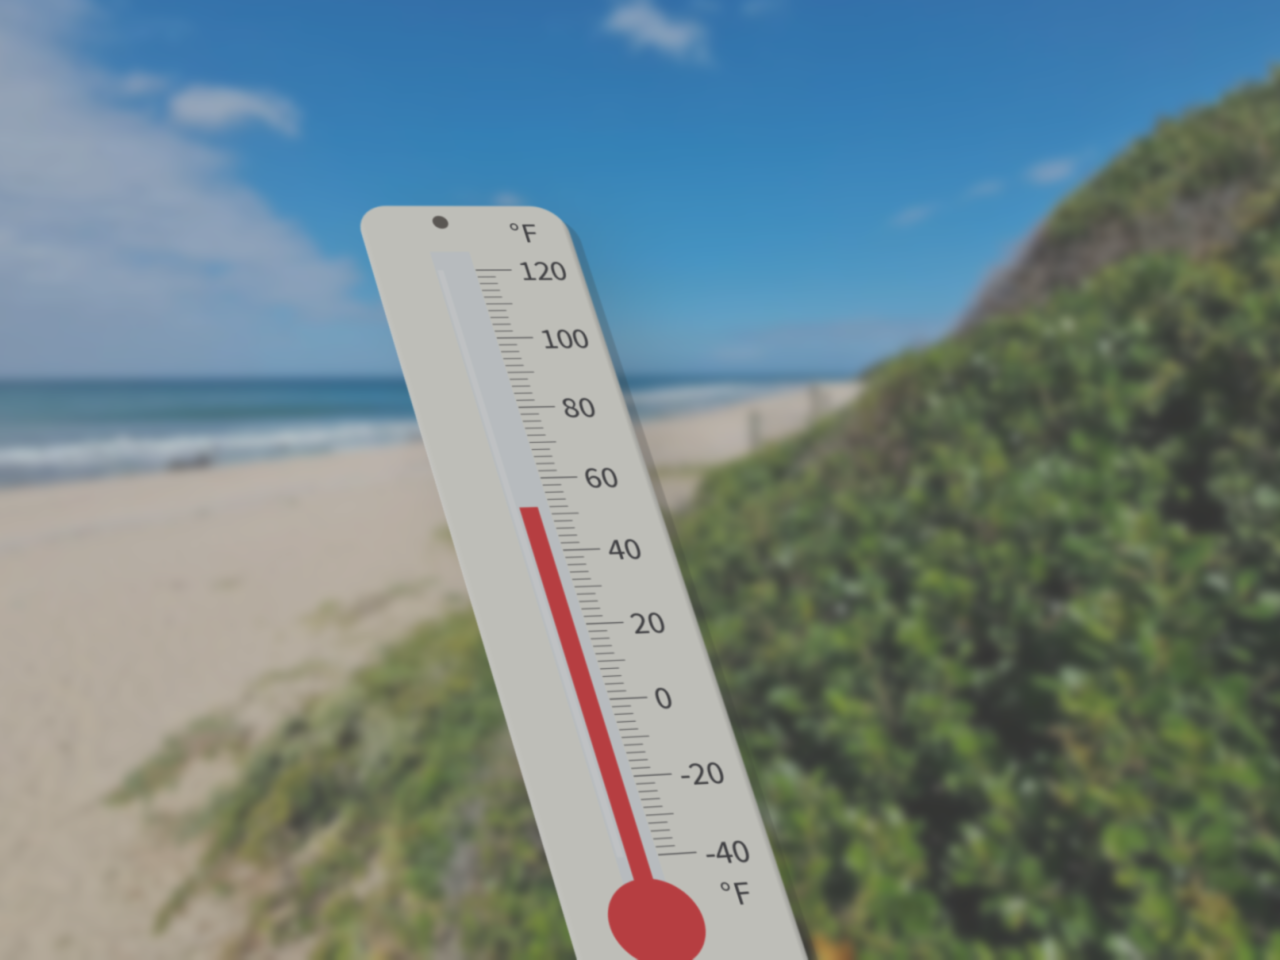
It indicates 52 °F
